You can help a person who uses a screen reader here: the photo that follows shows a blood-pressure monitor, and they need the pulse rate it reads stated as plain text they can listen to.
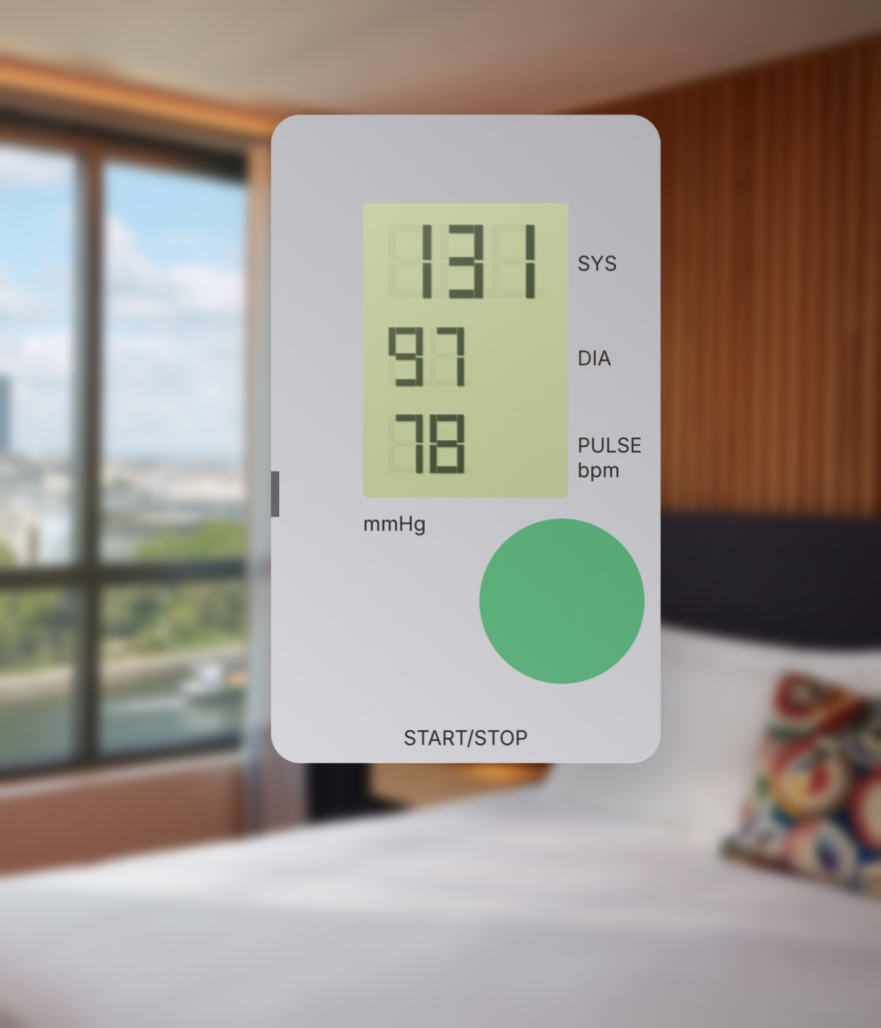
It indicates 78 bpm
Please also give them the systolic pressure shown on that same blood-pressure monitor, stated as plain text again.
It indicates 131 mmHg
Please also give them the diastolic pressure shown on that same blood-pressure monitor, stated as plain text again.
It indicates 97 mmHg
